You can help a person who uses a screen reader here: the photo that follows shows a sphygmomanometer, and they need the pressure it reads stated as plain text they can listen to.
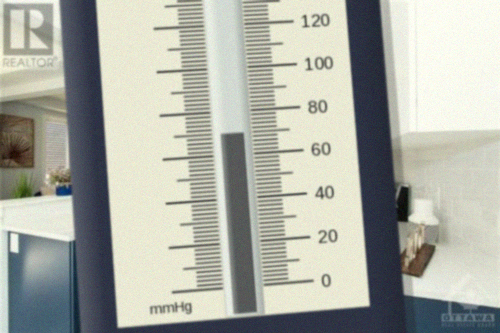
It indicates 70 mmHg
